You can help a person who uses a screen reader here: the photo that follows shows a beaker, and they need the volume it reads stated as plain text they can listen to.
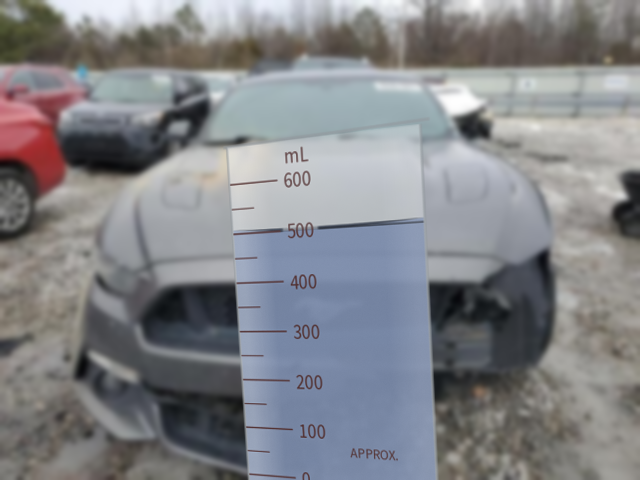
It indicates 500 mL
